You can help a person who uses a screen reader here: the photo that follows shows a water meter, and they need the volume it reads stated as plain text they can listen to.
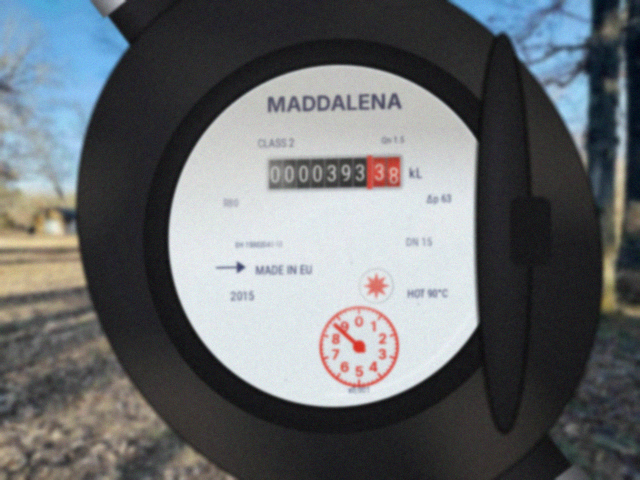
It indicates 393.378 kL
